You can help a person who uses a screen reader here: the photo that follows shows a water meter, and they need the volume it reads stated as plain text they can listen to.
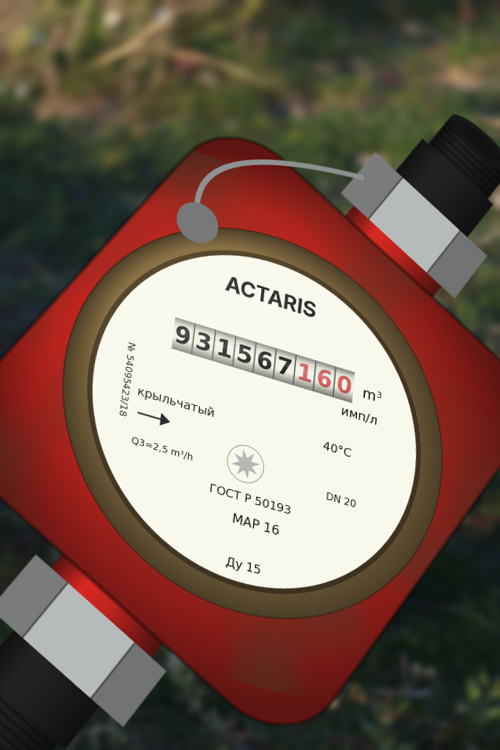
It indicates 931567.160 m³
